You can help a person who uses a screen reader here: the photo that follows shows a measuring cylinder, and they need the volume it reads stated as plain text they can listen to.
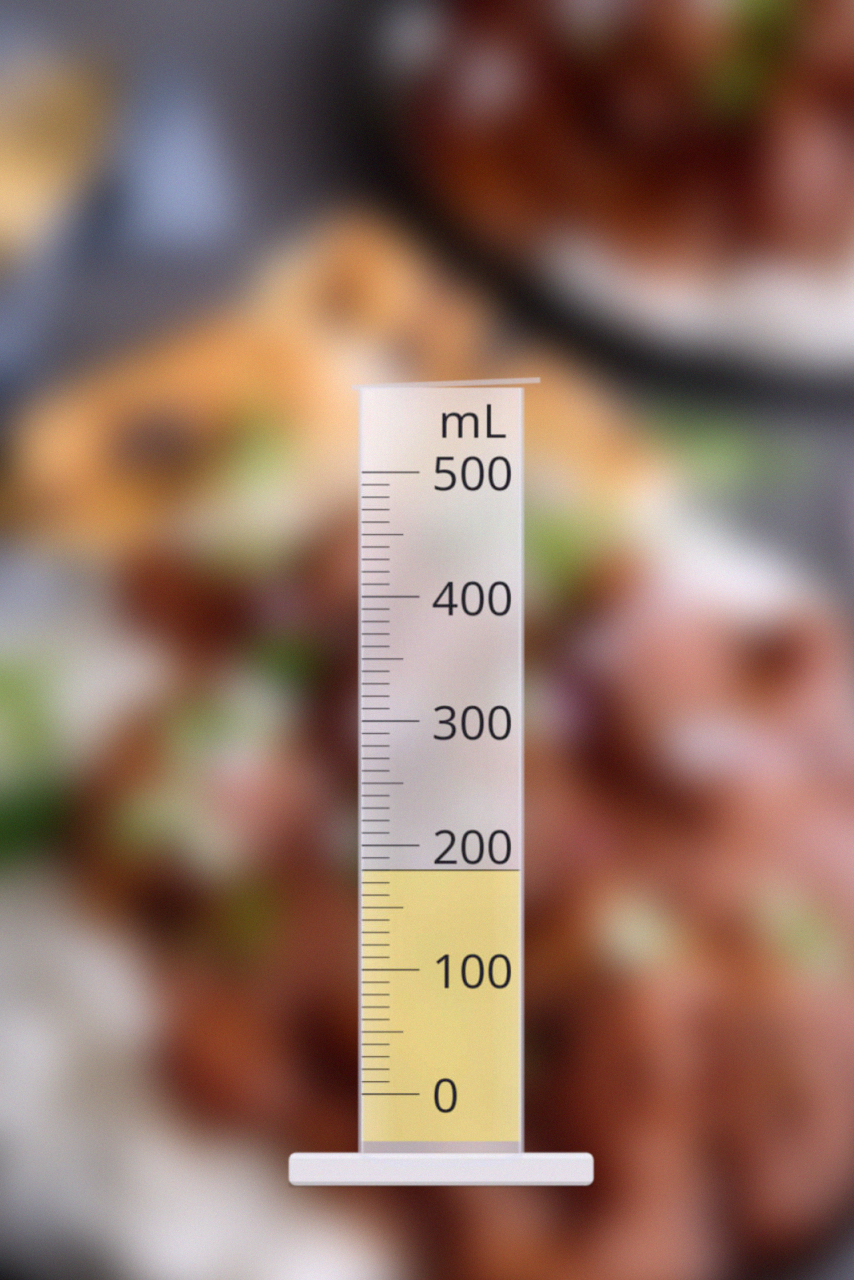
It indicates 180 mL
